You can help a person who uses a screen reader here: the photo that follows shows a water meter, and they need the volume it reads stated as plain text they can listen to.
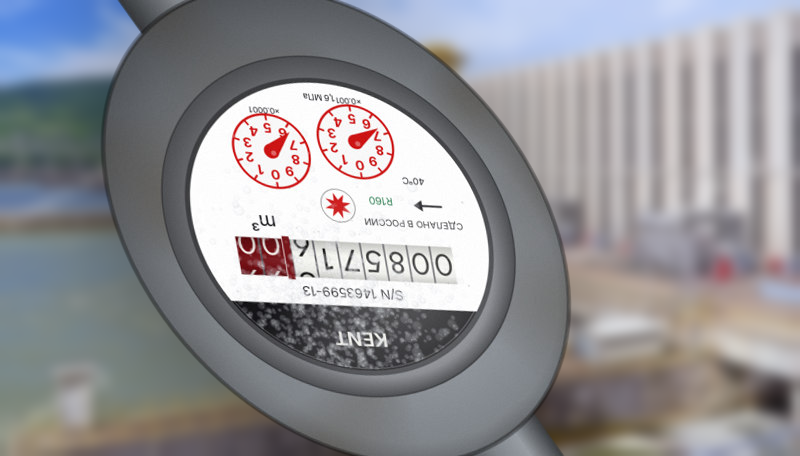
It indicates 85715.9966 m³
